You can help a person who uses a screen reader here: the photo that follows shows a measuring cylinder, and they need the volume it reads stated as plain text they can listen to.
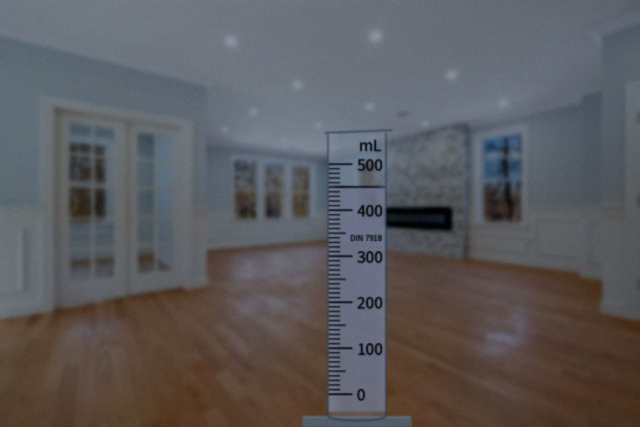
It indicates 450 mL
